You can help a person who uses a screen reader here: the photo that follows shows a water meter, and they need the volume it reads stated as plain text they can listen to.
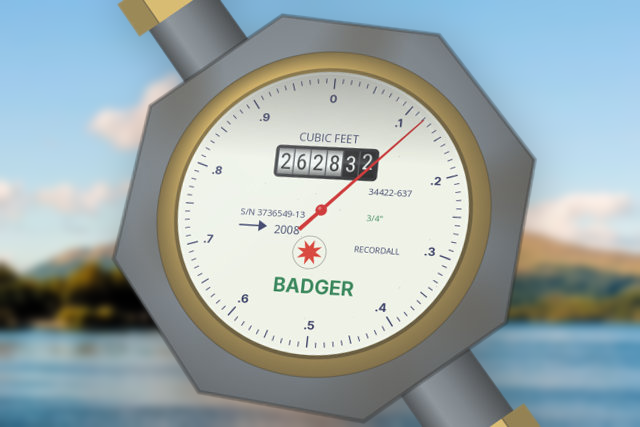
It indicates 262832.12 ft³
